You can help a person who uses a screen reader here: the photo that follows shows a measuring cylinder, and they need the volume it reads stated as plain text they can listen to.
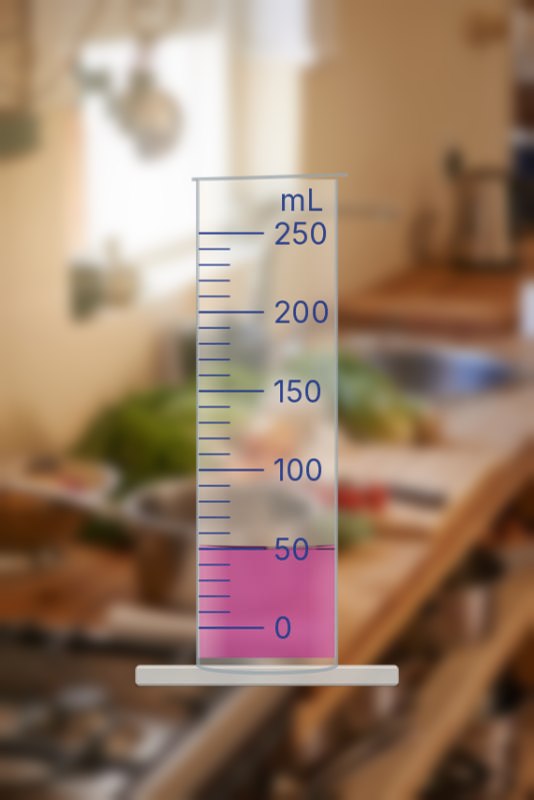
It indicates 50 mL
